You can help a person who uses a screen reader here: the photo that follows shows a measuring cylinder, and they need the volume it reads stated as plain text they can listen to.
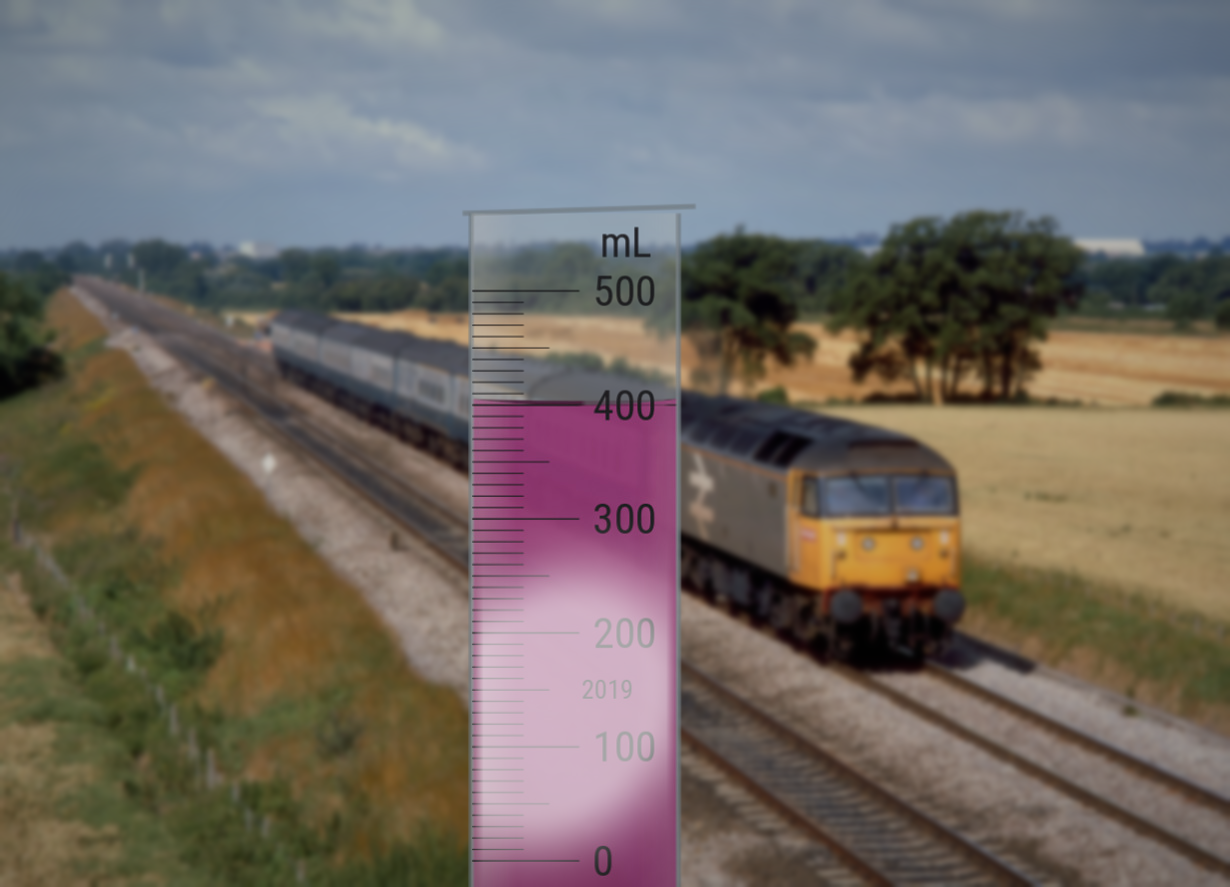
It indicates 400 mL
